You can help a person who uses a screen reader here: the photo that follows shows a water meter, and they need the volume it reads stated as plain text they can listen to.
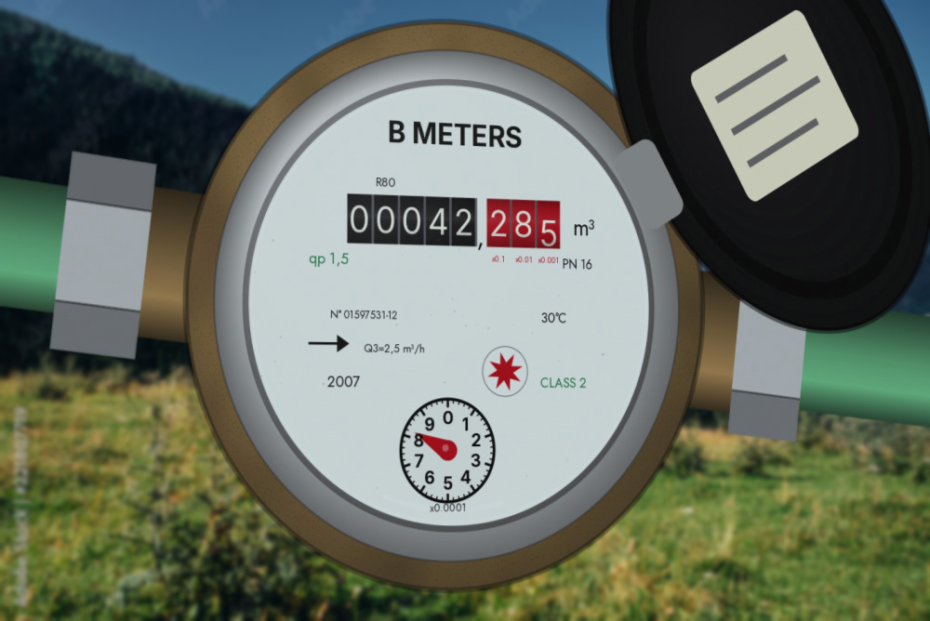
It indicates 42.2848 m³
